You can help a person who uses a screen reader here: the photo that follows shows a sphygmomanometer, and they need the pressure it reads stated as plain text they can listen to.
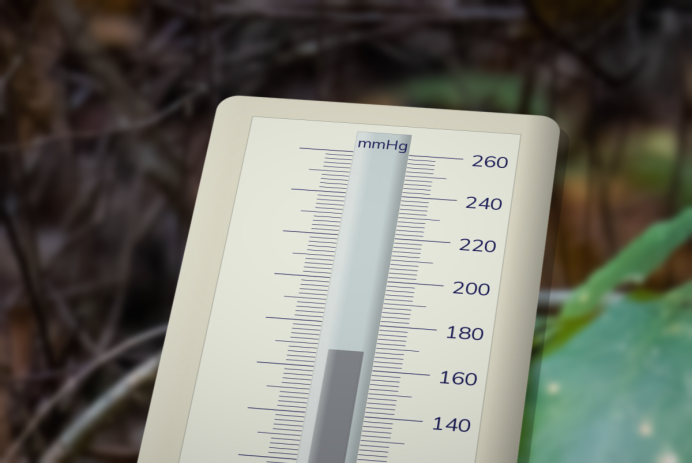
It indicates 168 mmHg
